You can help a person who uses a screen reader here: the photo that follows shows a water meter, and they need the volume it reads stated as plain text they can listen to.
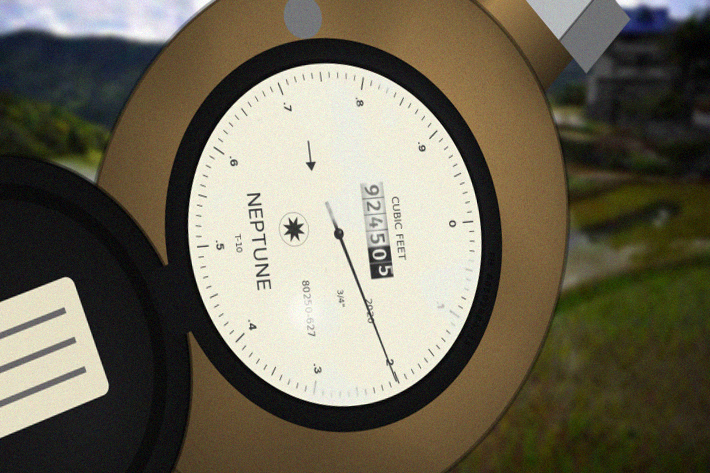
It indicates 924505.20 ft³
